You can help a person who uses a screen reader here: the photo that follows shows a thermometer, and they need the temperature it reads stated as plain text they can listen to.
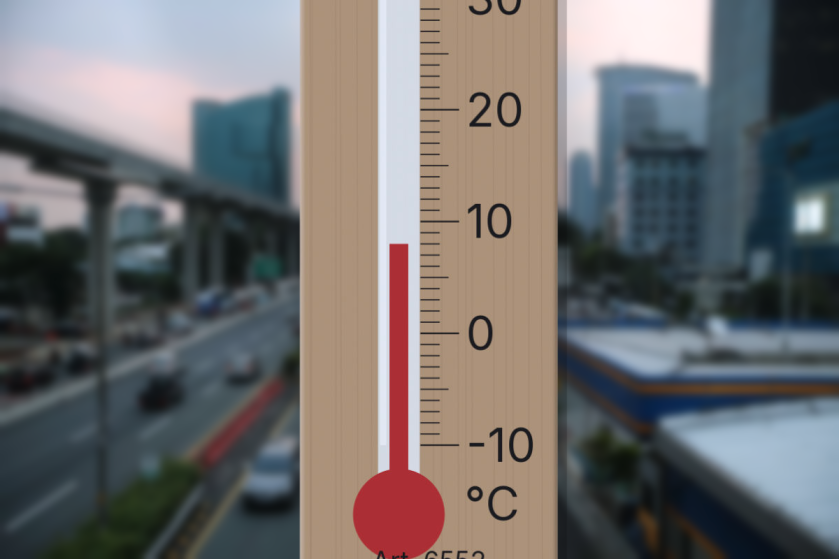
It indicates 8 °C
